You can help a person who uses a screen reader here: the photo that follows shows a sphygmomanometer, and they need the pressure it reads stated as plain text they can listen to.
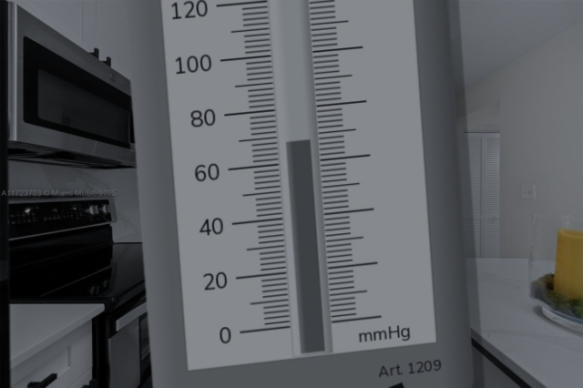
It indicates 68 mmHg
